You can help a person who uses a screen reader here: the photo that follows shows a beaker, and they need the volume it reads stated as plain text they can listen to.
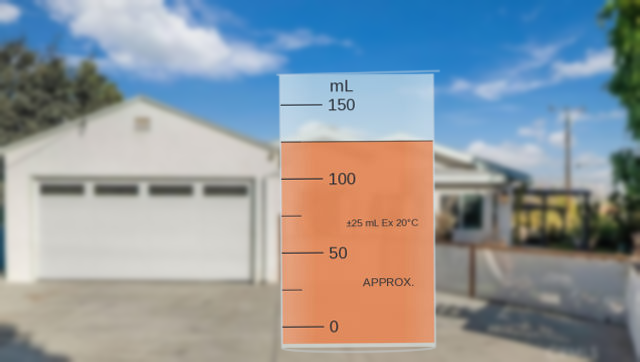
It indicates 125 mL
